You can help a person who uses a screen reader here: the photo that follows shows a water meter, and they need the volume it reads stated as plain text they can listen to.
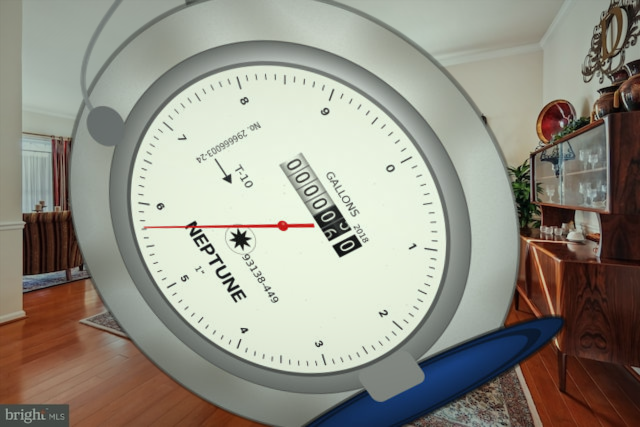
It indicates 55.7 gal
